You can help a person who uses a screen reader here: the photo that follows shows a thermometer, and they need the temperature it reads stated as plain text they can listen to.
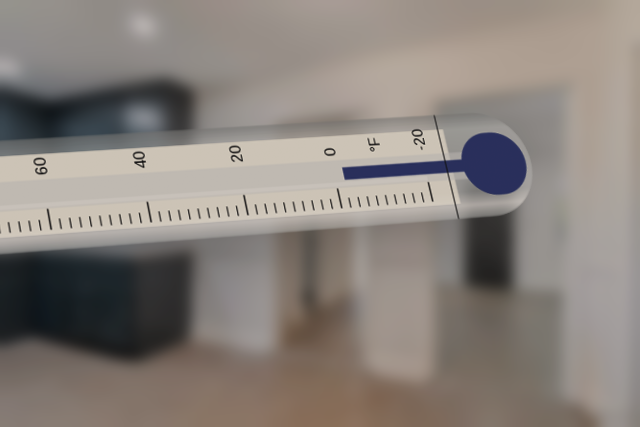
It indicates -2 °F
